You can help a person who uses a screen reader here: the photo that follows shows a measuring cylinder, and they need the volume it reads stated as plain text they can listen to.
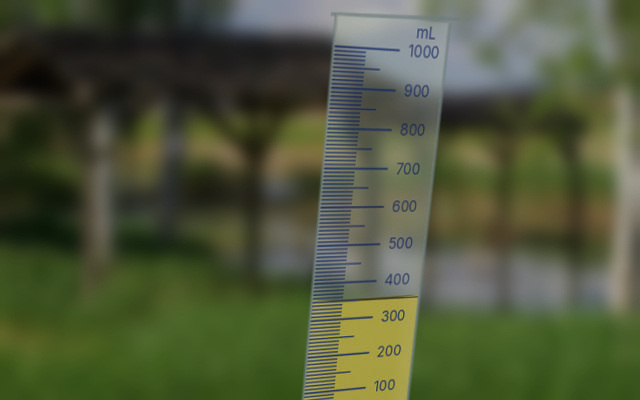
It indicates 350 mL
